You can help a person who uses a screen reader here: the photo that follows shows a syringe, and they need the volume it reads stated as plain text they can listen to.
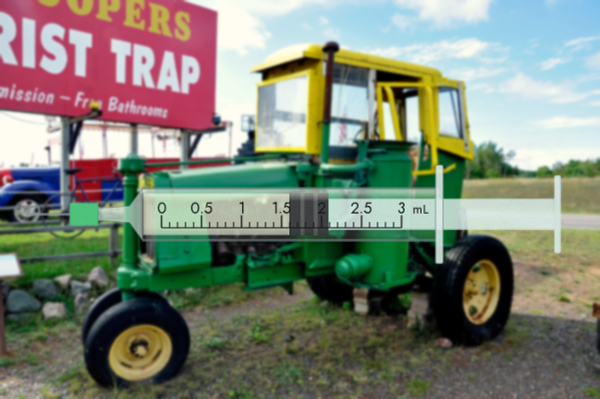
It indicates 1.6 mL
